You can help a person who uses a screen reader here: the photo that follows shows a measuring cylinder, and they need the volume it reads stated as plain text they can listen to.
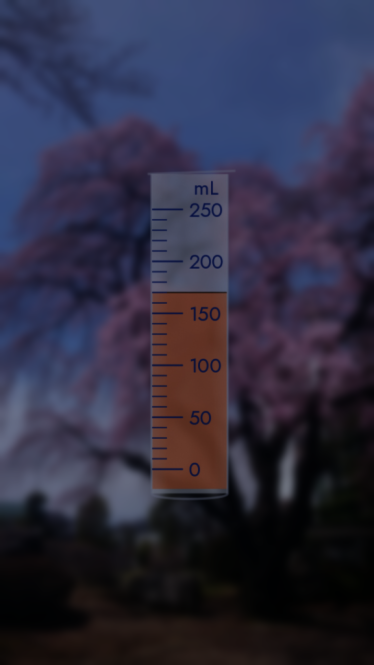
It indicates 170 mL
